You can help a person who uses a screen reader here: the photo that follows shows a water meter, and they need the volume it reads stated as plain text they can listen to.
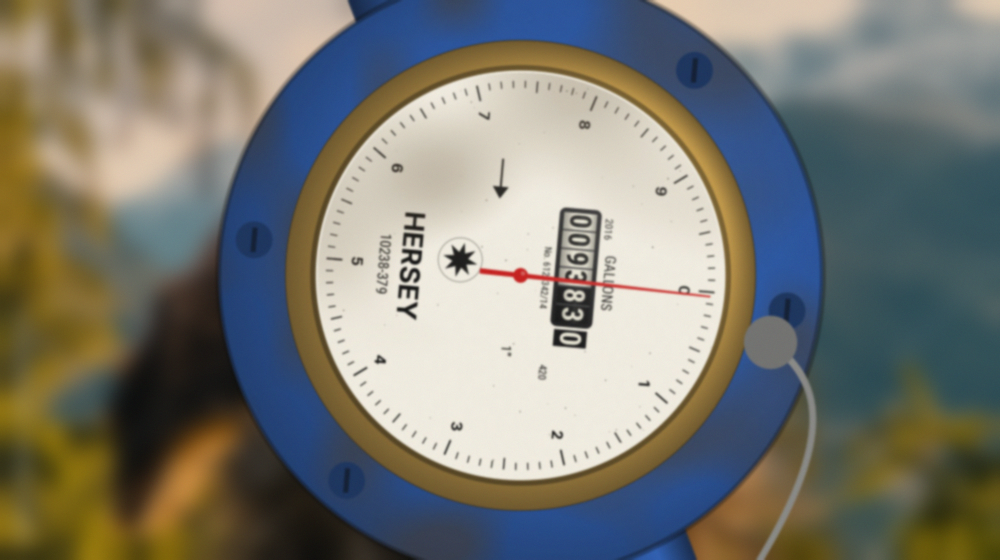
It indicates 93830.0 gal
